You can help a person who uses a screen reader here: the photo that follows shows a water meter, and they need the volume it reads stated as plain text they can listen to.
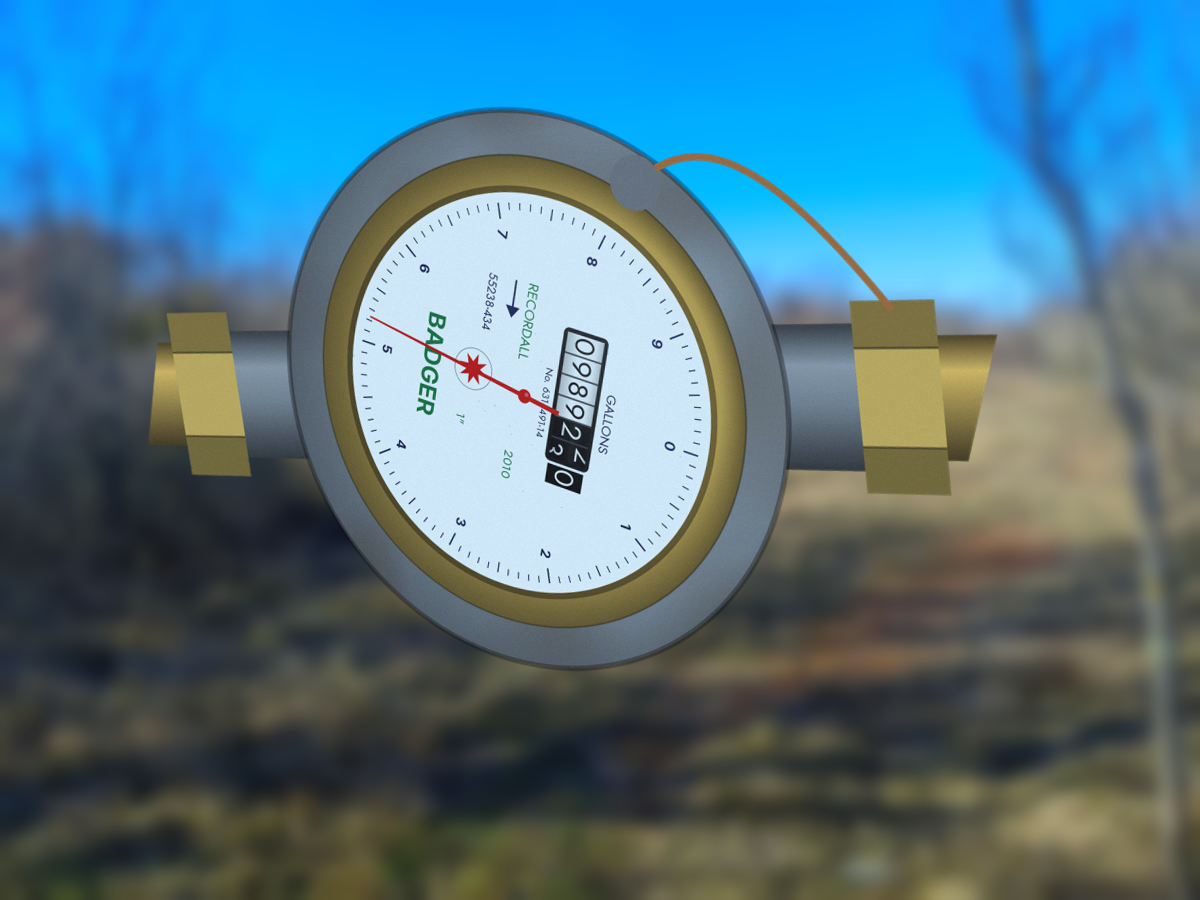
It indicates 989225.2 gal
